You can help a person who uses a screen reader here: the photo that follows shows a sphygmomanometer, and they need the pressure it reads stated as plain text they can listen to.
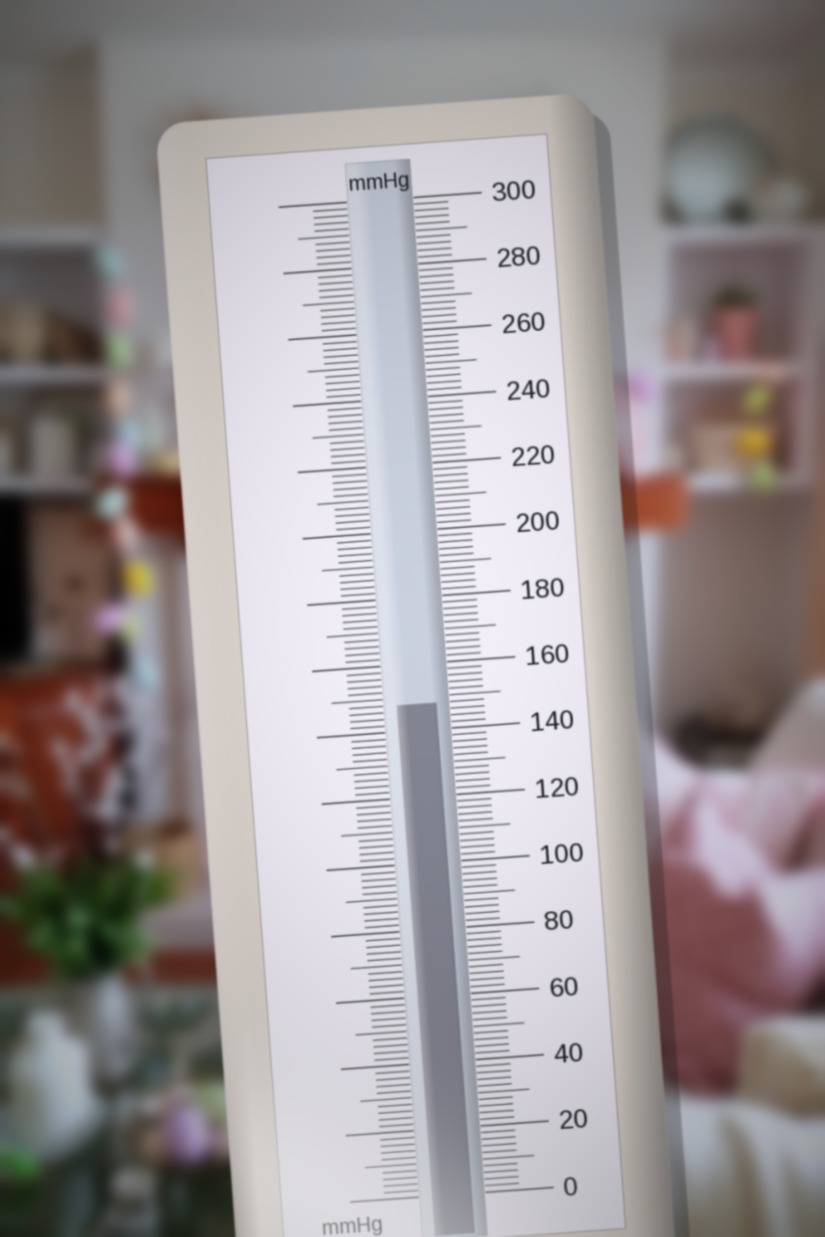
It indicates 148 mmHg
